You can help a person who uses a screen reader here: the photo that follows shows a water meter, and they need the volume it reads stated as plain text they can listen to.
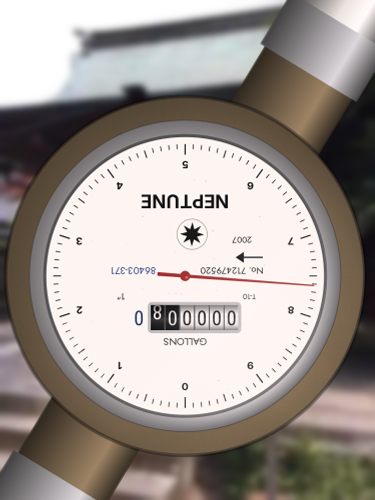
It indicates 77.6 gal
